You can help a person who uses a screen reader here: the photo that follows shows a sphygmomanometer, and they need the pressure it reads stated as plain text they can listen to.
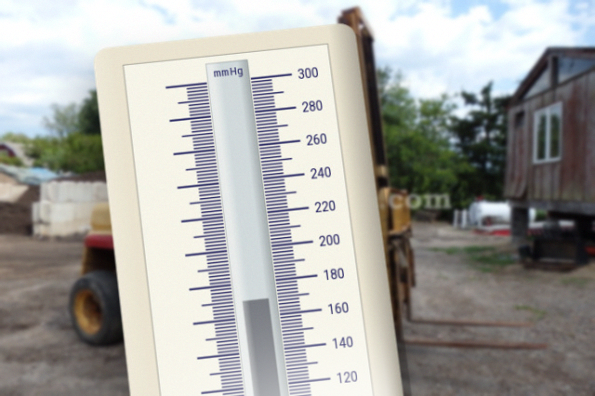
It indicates 170 mmHg
